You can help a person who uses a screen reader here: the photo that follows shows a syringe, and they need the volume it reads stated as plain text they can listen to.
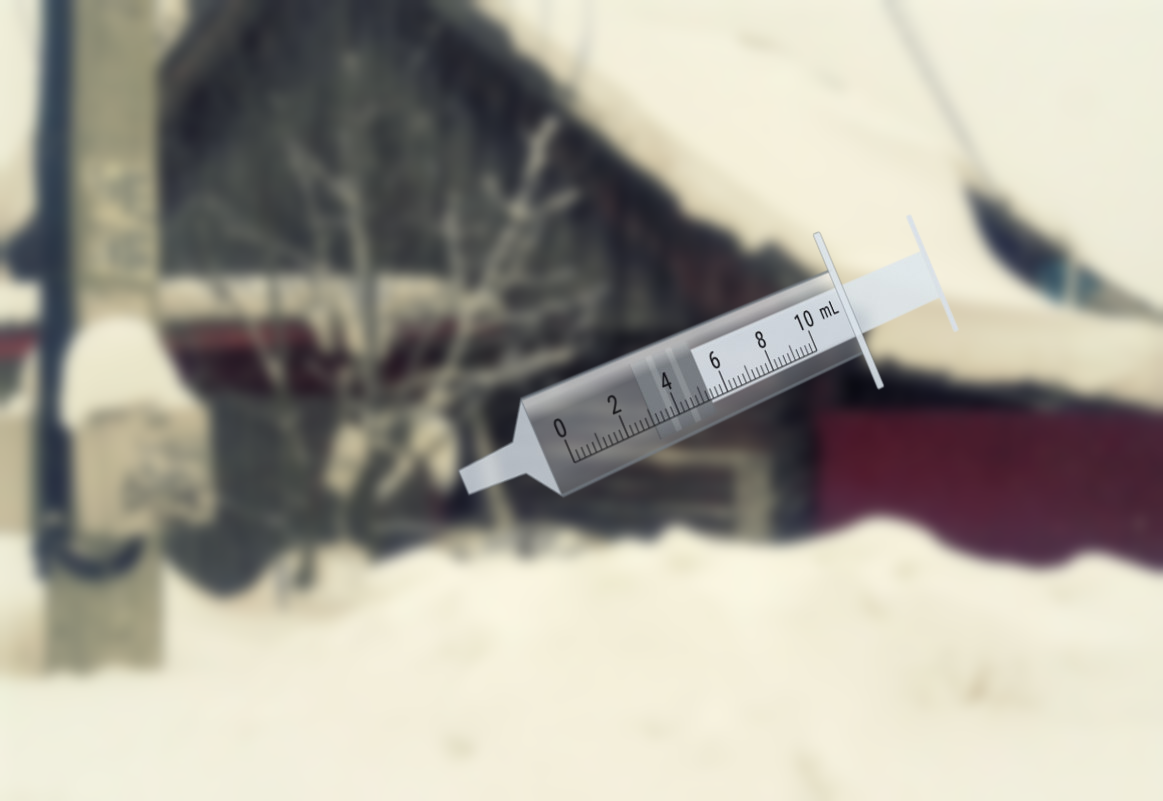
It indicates 3 mL
